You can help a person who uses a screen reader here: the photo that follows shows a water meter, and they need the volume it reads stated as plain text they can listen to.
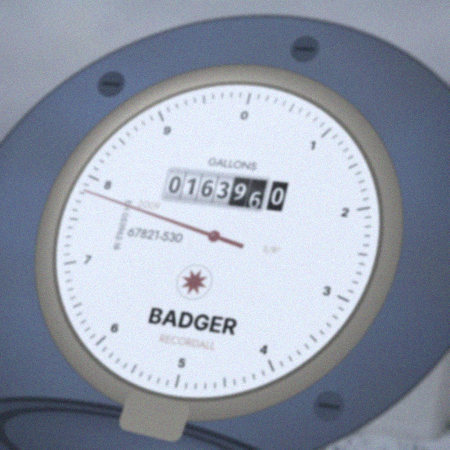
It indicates 163957.8 gal
